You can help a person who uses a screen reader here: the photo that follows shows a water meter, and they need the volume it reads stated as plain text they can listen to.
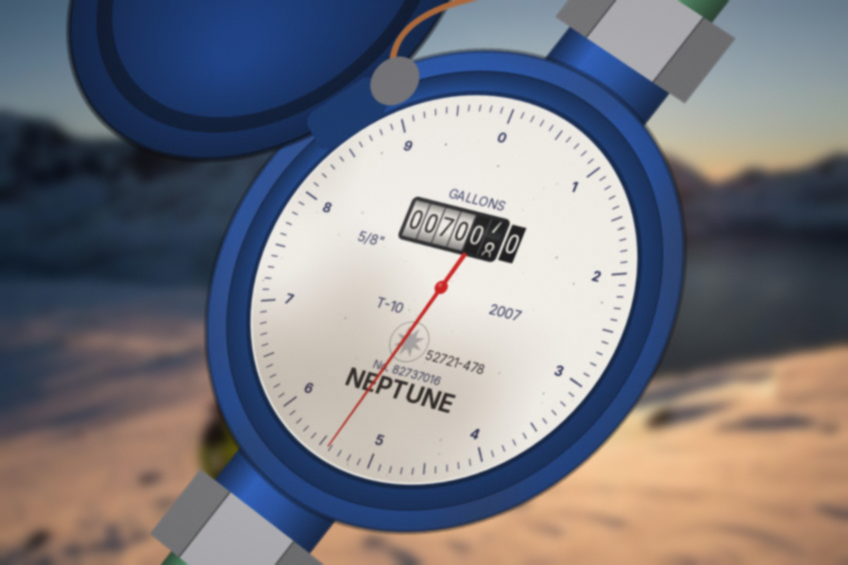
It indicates 70075.4 gal
